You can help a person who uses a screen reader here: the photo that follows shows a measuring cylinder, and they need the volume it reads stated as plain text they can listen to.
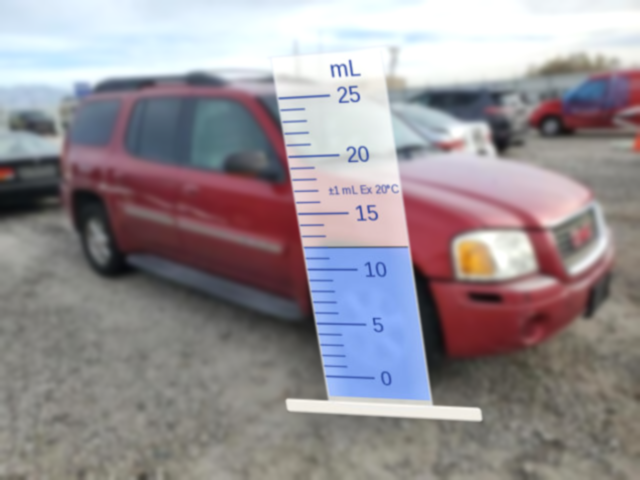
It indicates 12 mL
